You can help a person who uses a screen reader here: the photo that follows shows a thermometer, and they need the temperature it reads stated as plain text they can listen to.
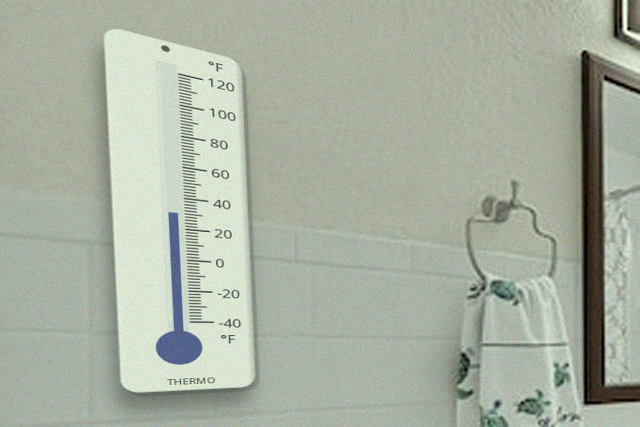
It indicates 30 °F
